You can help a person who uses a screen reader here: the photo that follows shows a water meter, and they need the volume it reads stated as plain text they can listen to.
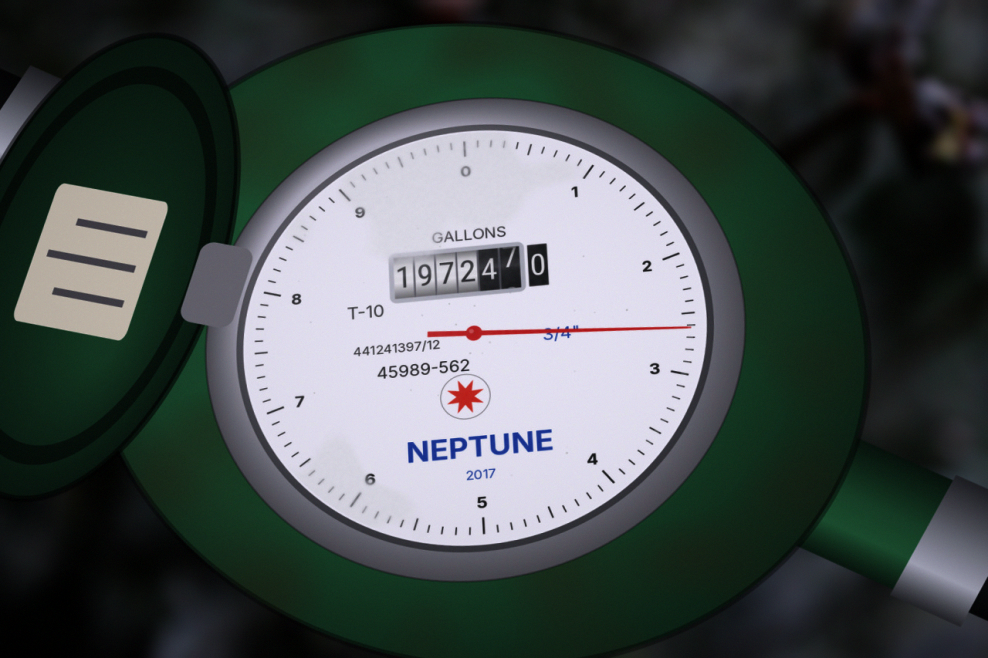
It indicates 1972472.6 gal
